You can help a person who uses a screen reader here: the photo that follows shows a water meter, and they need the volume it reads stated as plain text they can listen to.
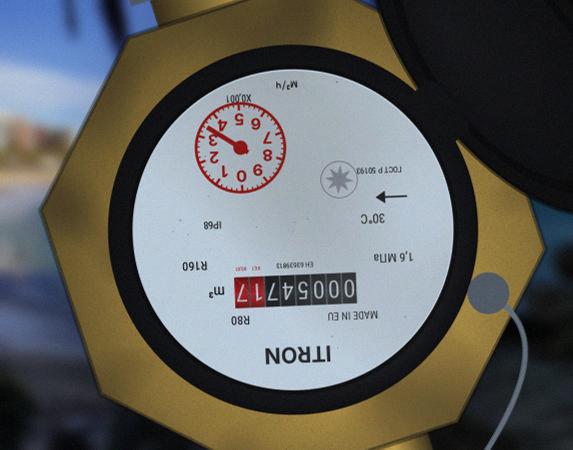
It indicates 547.173 m³
